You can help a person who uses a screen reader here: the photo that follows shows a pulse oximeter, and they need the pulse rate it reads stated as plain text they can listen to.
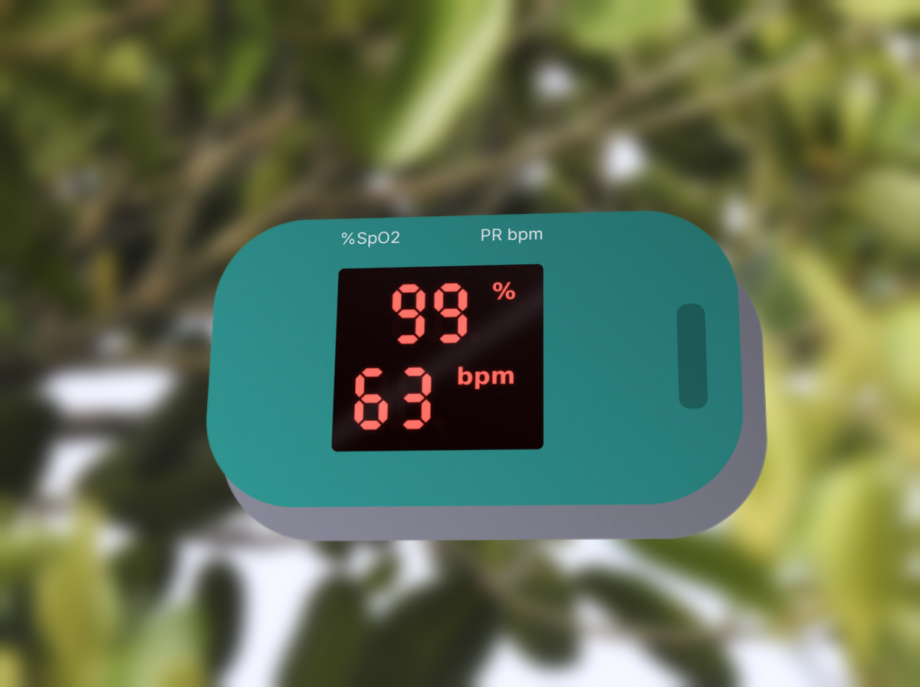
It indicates 63 bpm
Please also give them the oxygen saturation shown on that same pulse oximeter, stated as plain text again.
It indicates 99 %
